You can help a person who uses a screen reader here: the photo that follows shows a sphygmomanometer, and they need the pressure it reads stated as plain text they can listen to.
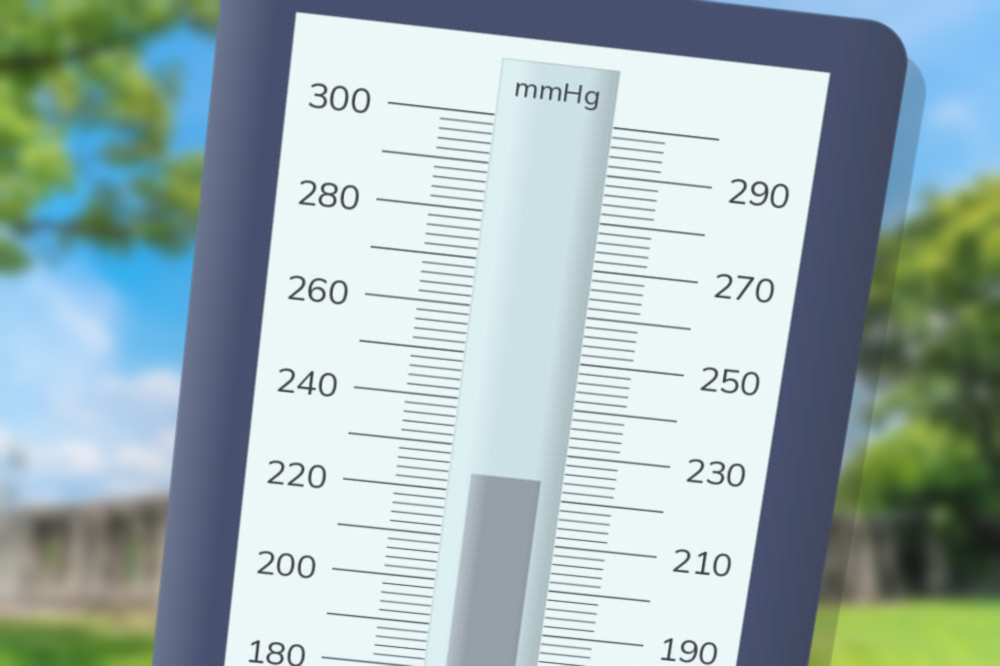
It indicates 224 mmHg
